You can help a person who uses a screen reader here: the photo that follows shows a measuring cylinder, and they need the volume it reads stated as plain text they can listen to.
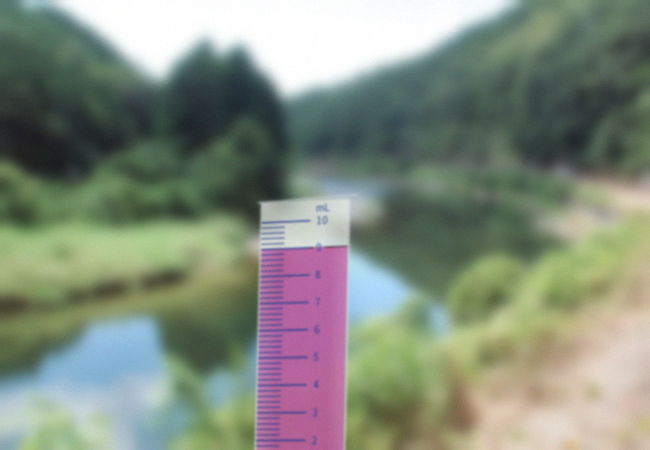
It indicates 9 mL
